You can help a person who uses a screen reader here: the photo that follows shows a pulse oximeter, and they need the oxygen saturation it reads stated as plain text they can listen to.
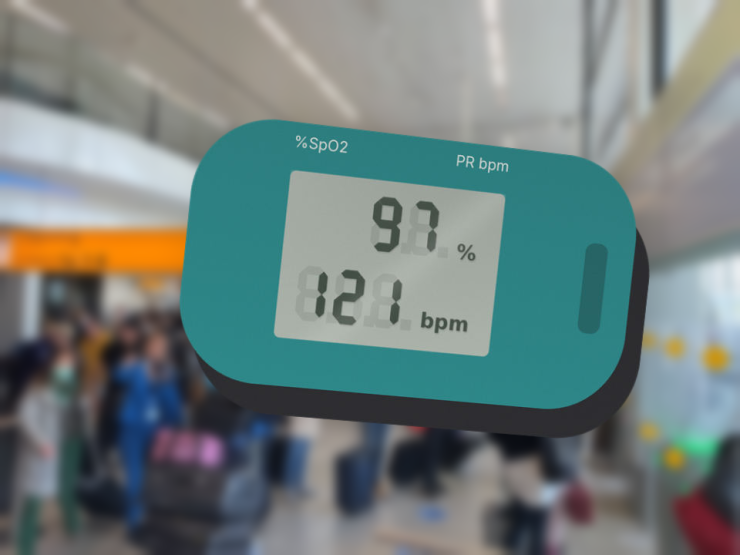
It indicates 97 %
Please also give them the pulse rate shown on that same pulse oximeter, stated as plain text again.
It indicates 121 bpm
